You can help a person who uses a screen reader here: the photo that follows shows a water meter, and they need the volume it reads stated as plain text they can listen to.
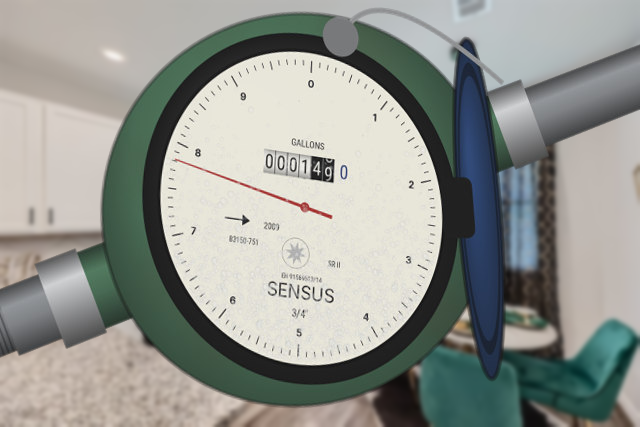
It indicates 1487.8 gal
